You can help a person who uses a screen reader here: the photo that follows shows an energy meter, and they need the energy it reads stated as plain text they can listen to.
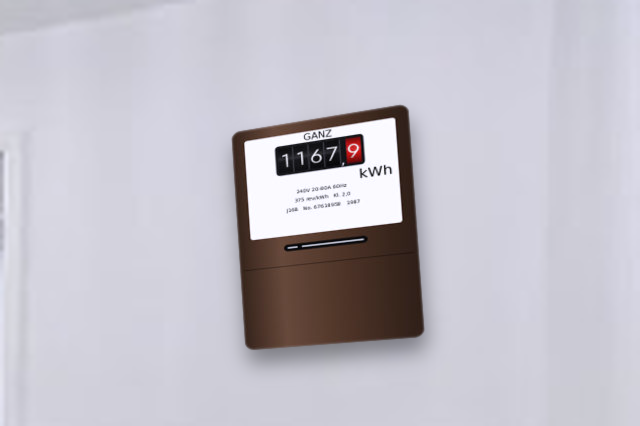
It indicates 1167.9 kWh
